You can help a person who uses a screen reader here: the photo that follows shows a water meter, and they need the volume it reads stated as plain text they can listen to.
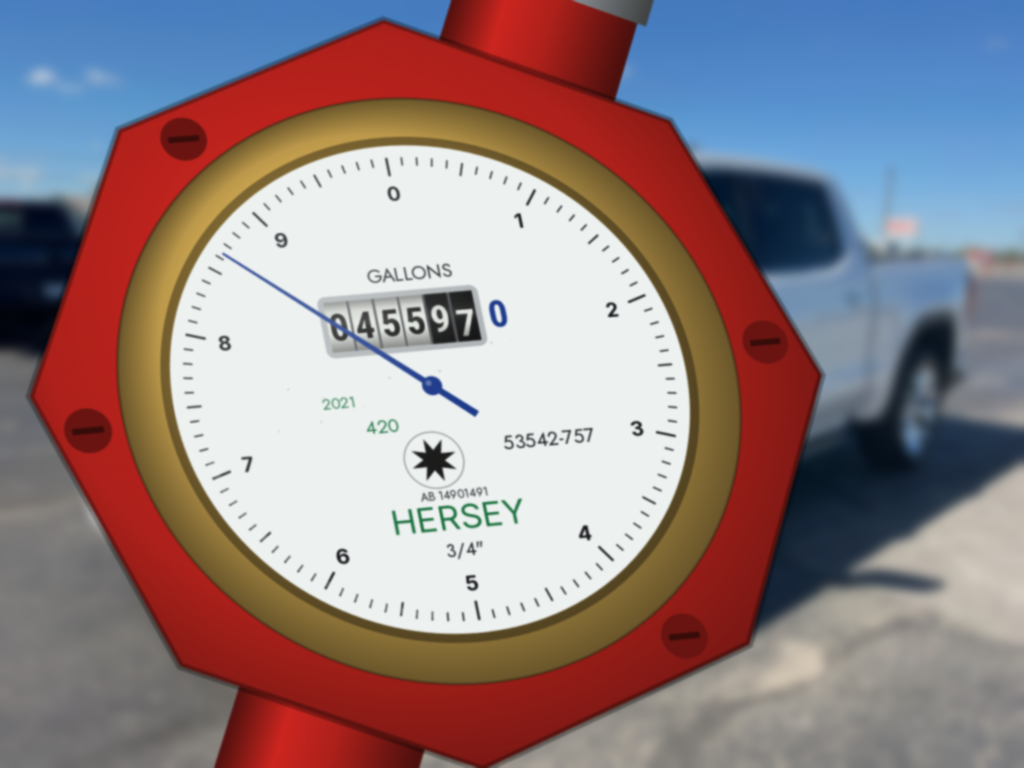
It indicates 455968.6 gal
